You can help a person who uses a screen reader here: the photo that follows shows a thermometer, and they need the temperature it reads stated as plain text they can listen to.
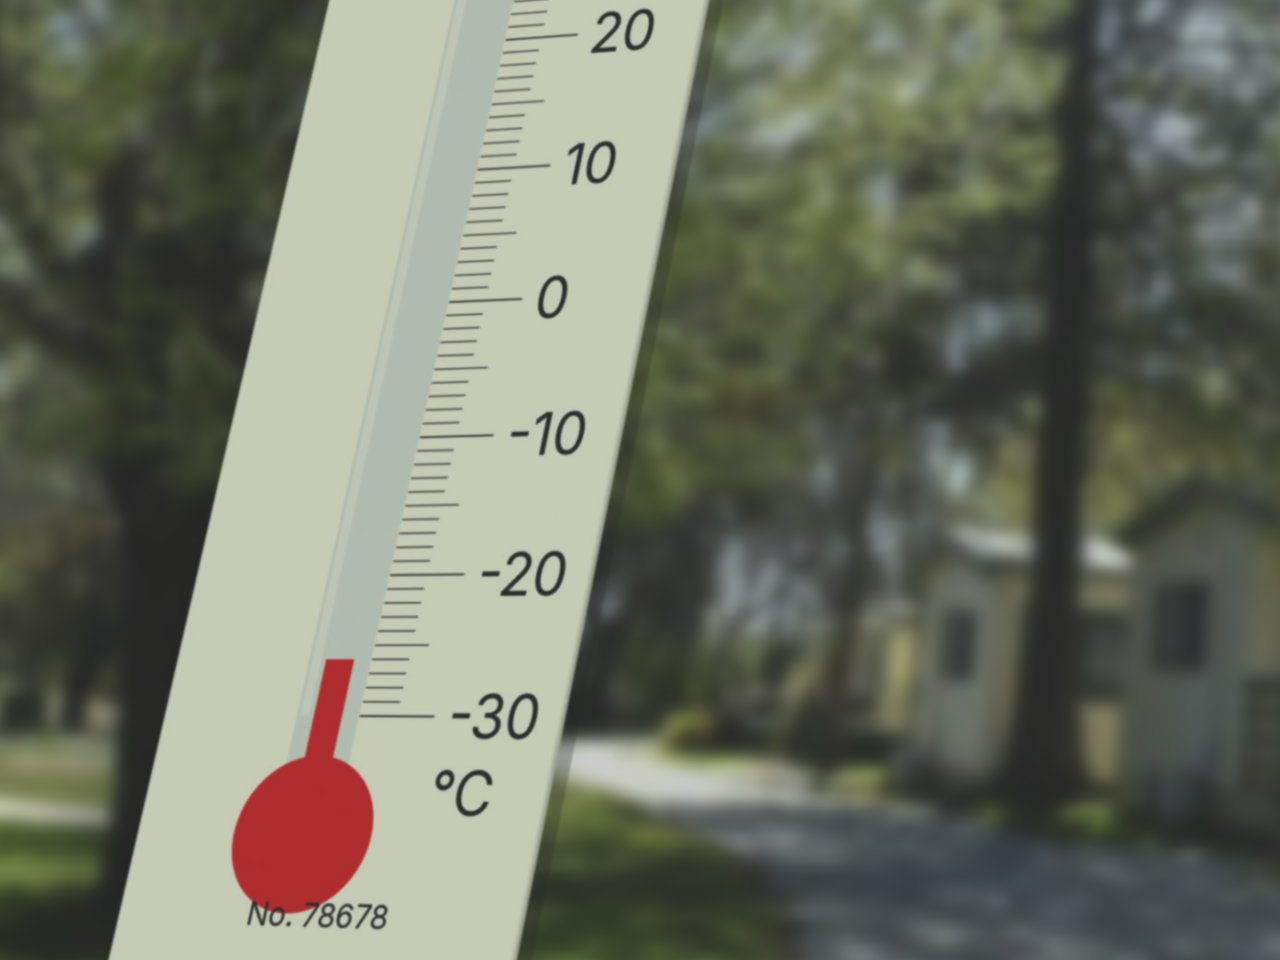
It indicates -26 °C
